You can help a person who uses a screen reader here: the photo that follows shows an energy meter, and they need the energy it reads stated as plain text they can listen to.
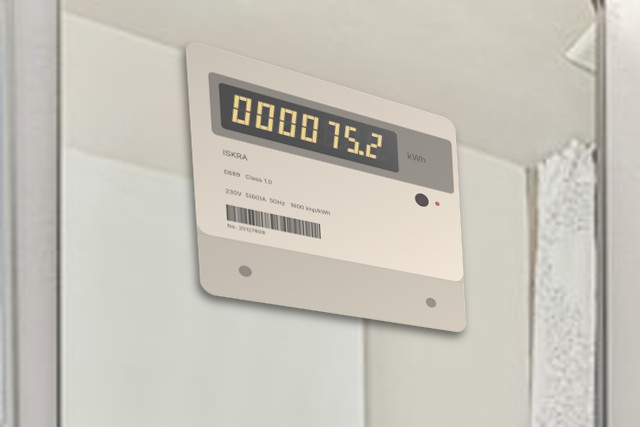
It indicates 75.2 kWh
